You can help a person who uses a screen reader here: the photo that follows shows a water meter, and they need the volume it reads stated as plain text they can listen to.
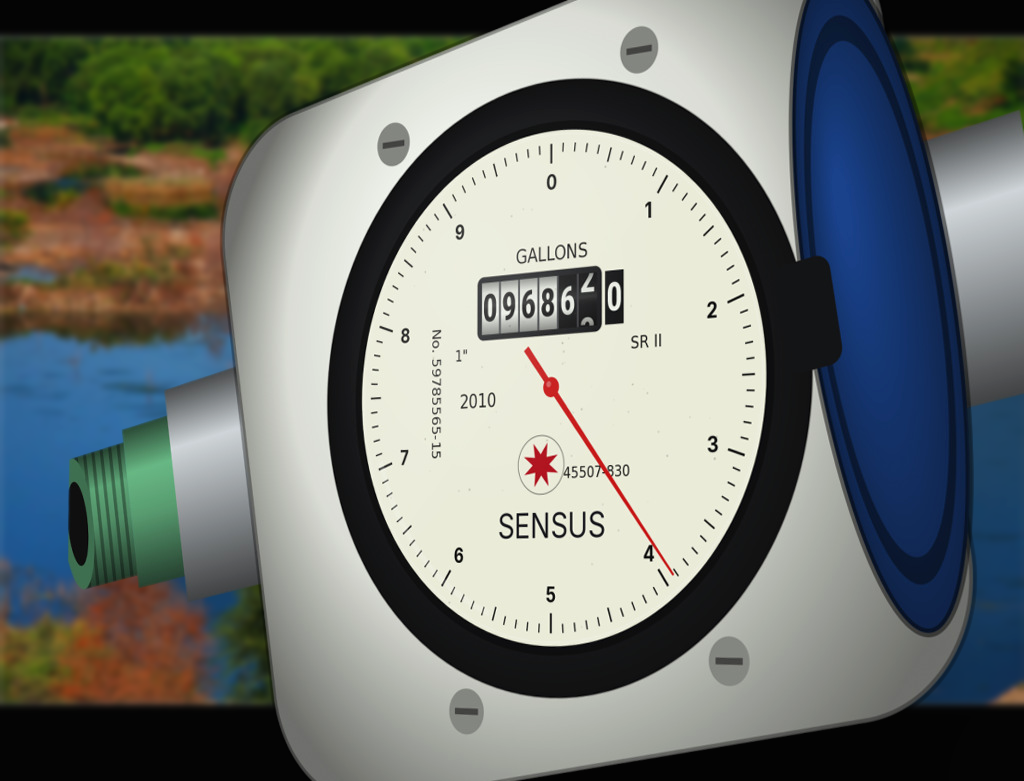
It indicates 968623.9 gal
